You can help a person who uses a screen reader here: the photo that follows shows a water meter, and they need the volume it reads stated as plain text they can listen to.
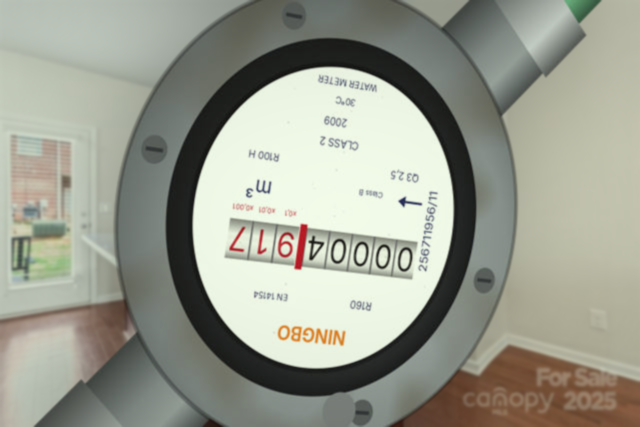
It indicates 4.917 m³
